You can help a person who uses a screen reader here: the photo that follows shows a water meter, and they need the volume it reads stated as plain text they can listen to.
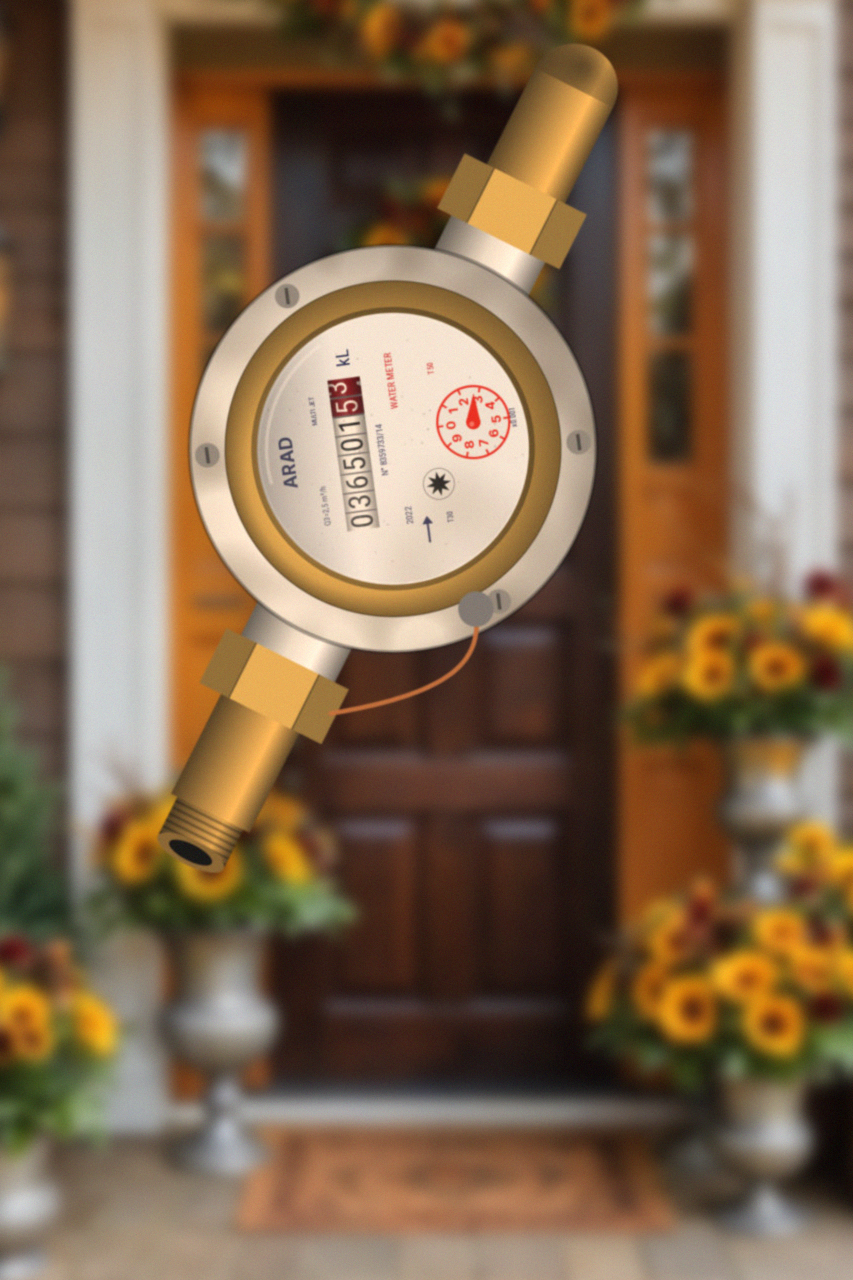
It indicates 36501.532 kL
